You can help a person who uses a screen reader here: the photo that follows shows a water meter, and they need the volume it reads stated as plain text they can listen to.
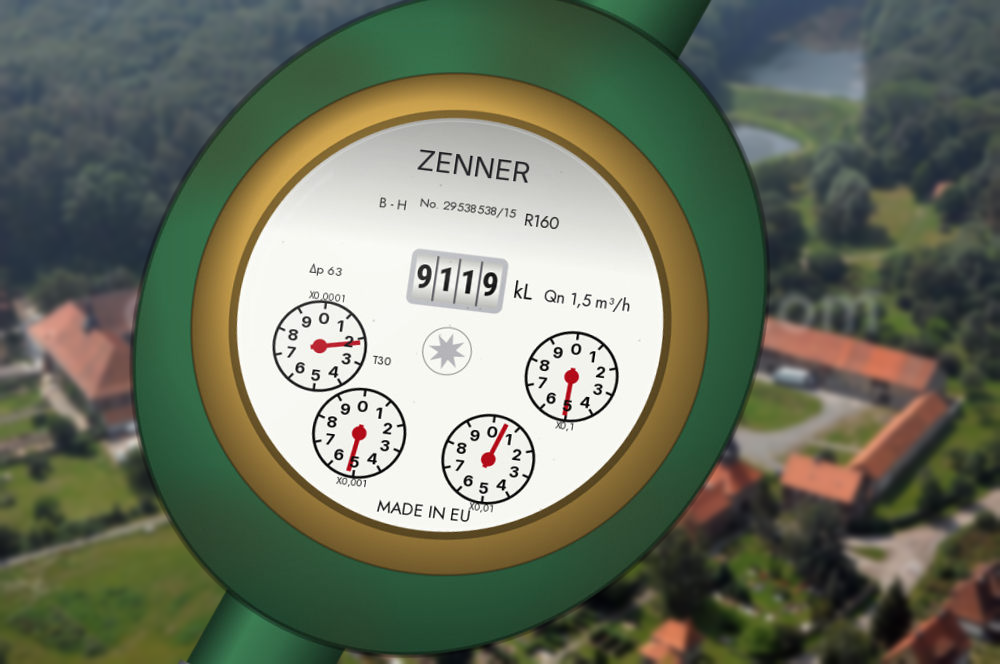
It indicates 9119.5052 kL
